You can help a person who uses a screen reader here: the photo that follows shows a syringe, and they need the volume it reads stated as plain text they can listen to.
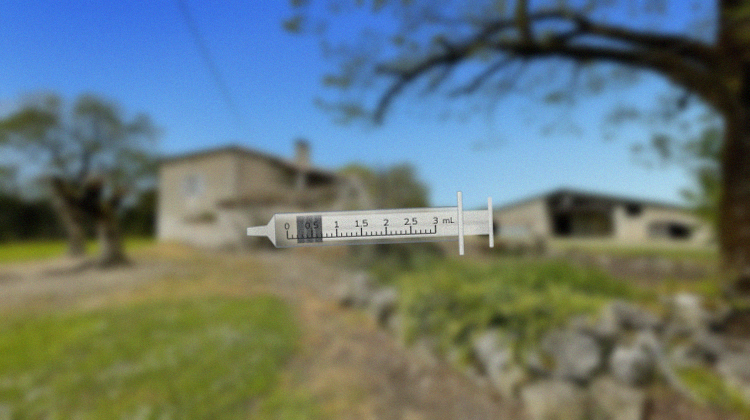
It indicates 0.2 mL
